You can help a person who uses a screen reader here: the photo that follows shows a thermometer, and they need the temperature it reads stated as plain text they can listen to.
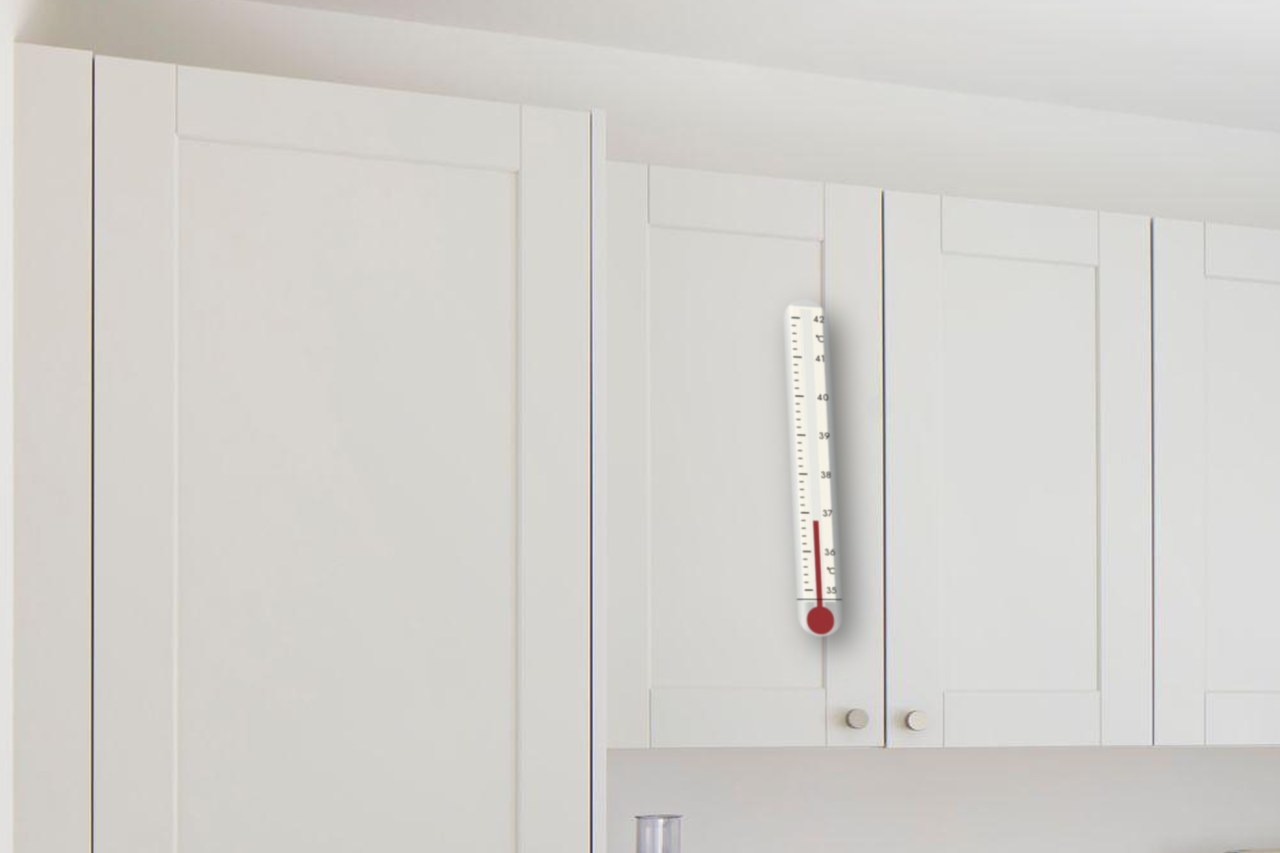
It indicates 36.8 °C
